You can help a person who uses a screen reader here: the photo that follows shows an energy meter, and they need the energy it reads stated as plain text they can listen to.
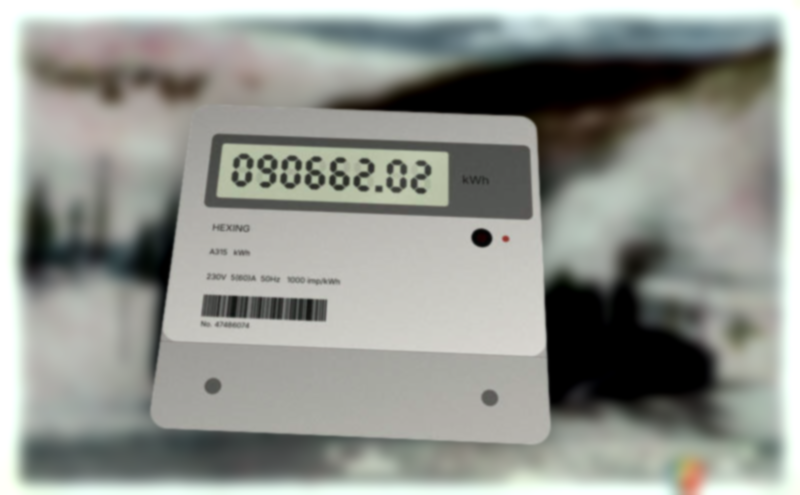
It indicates 90662.02 kWh
